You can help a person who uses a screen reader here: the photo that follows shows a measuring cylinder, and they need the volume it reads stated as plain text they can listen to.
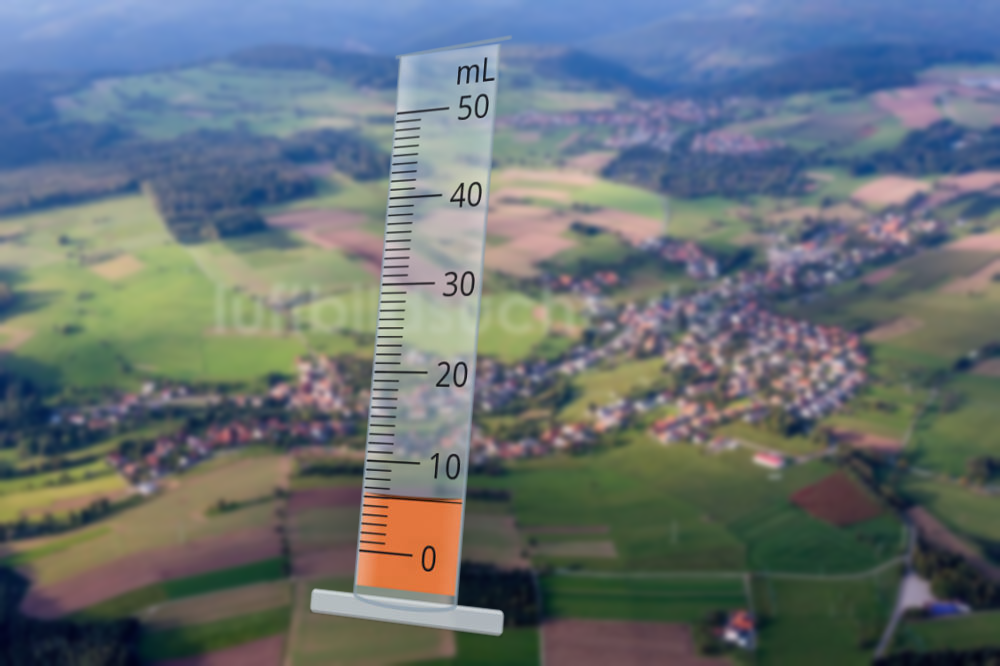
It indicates 6 mL
